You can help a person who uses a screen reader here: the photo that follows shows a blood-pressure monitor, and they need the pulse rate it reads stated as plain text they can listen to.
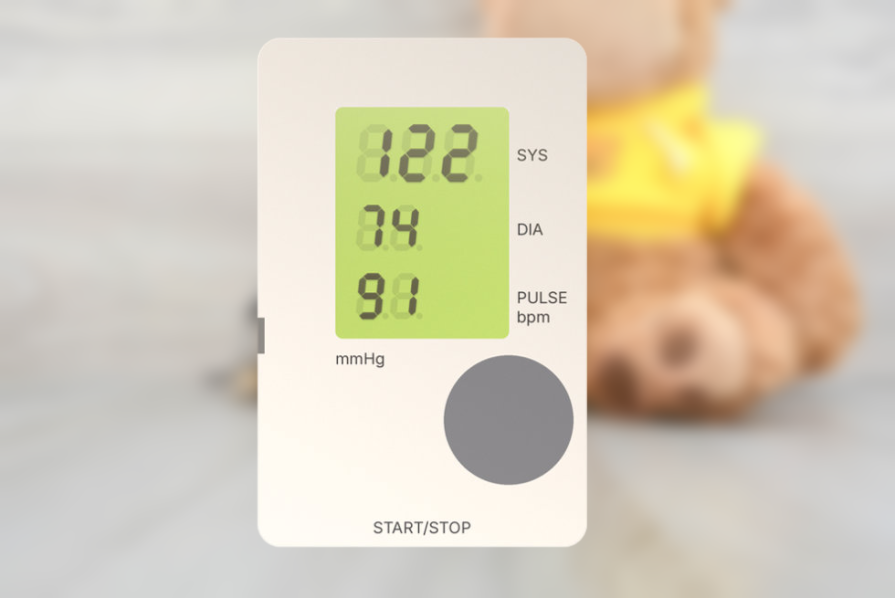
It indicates 91 bpm
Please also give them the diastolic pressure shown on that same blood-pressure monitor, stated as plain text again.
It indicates 74 mmHg
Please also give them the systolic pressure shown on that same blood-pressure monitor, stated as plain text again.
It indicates 122 mmHg
